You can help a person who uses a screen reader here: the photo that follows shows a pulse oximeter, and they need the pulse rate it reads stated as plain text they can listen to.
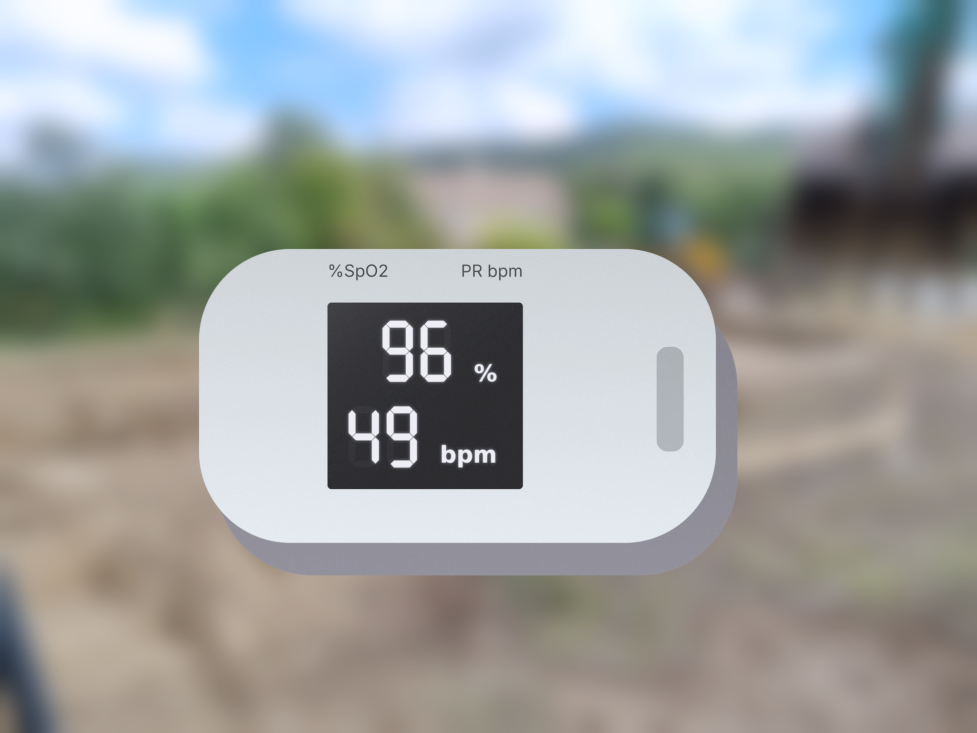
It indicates 49 bpm
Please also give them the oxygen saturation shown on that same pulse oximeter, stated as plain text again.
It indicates 96 %
